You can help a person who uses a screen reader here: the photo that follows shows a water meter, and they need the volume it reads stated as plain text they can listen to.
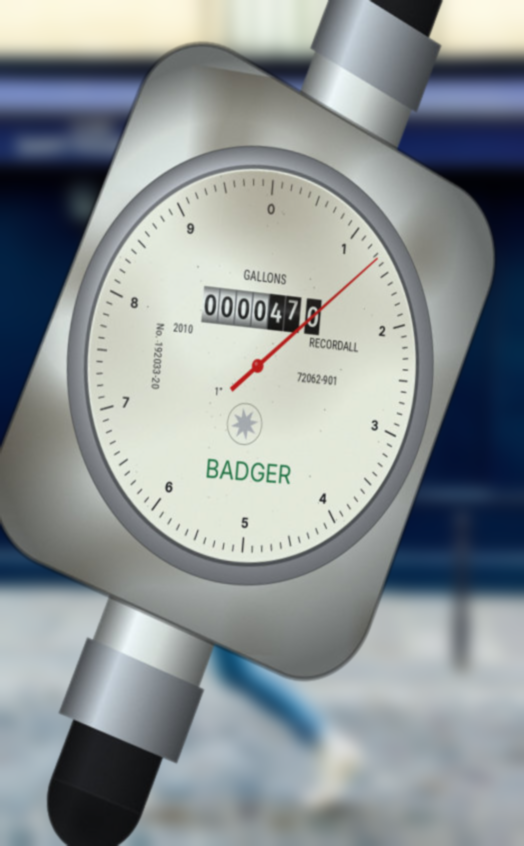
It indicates 471.3 gal
